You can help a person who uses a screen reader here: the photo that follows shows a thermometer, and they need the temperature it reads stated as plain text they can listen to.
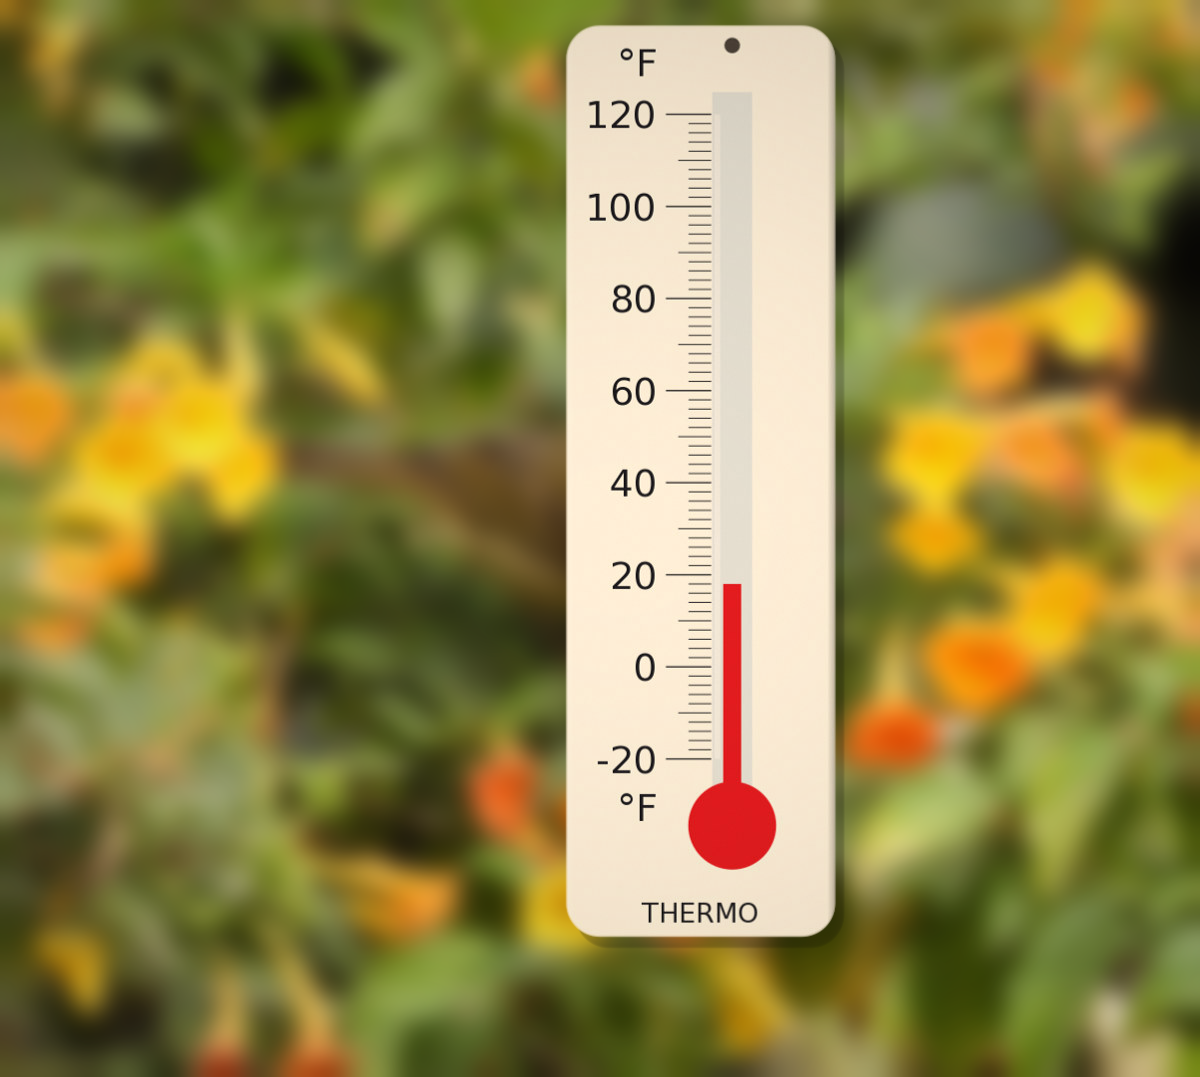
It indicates 18 °F
